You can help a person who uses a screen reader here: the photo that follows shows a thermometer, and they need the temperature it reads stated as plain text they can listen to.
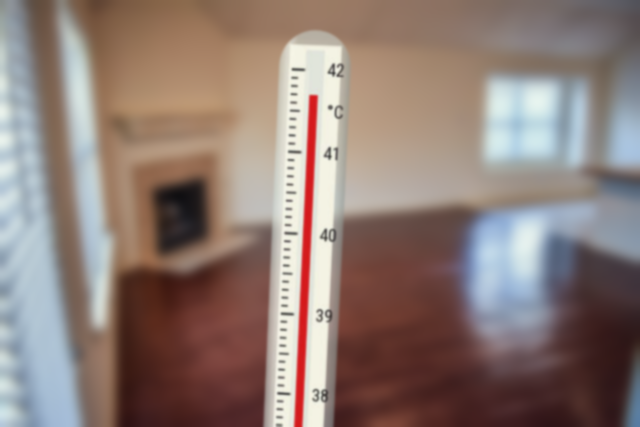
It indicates 41.7 °C
